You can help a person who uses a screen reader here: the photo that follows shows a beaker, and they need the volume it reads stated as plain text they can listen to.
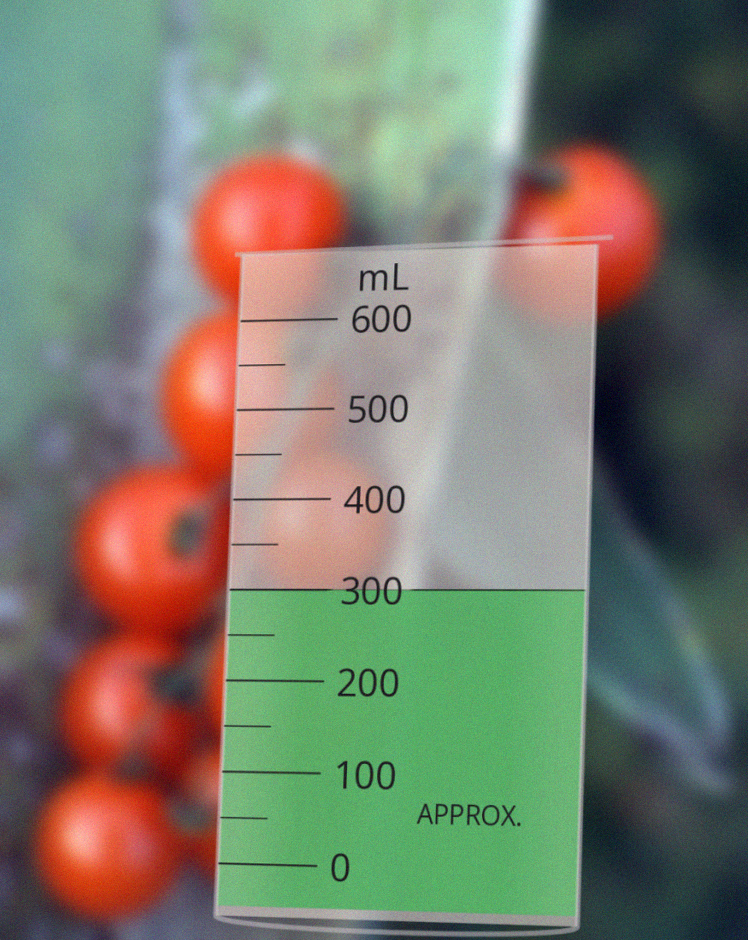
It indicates 300 mL
